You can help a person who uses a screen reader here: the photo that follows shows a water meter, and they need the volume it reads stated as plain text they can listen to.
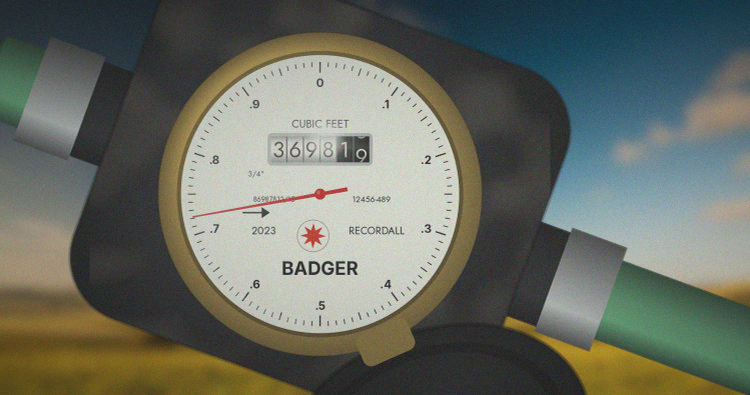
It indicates 369818.72 ft³
